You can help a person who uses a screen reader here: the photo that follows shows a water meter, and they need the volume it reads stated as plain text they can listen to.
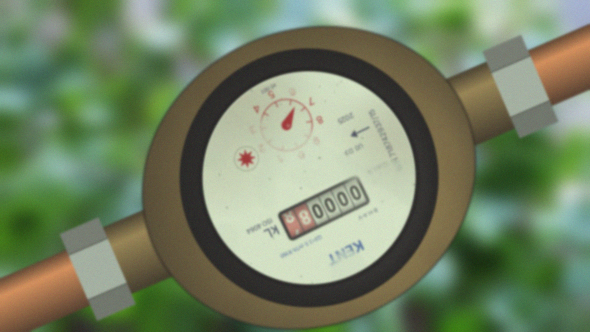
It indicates 0.876 kL
